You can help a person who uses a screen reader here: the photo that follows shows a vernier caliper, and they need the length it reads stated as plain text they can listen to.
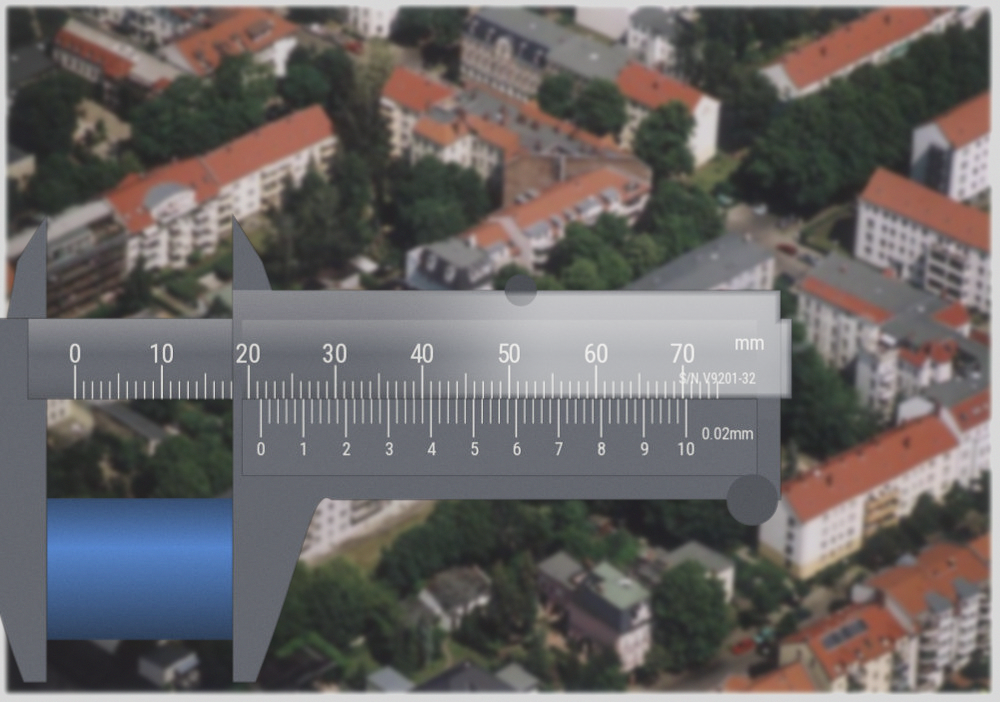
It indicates 21.4 mm
